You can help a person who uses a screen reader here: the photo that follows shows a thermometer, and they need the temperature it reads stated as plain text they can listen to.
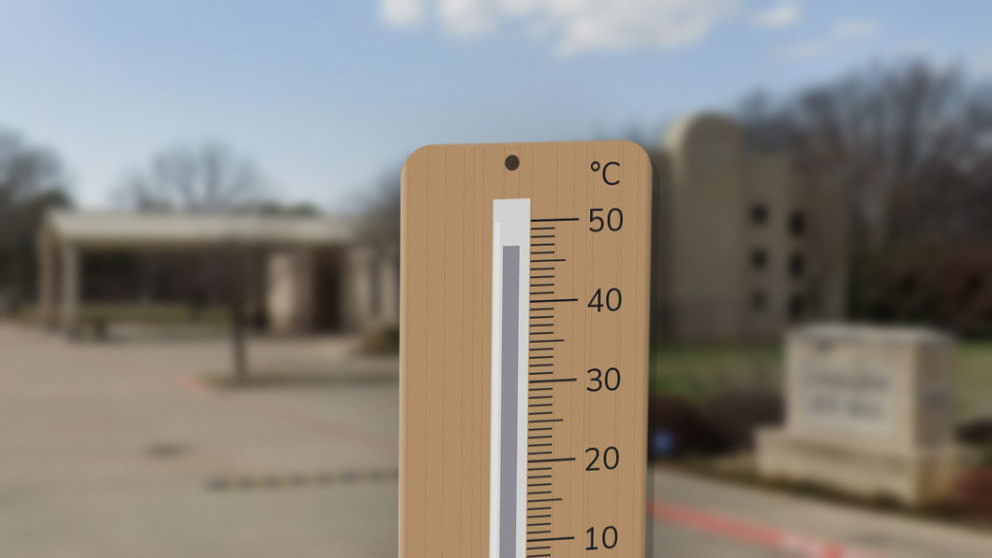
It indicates 47 °C
